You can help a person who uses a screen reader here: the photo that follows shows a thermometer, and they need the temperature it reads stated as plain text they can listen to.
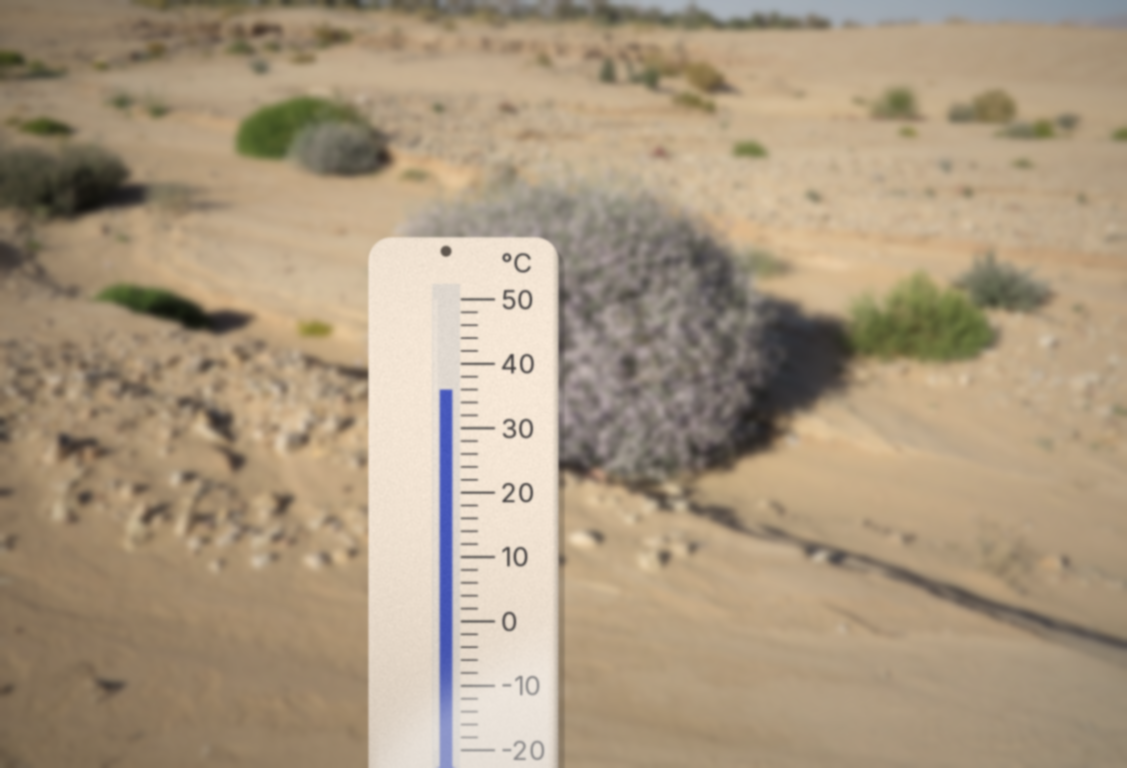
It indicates 36 °C
